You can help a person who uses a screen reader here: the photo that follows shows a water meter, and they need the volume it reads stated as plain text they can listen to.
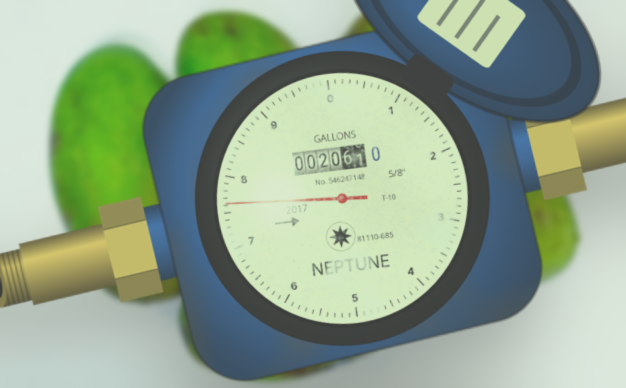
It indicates 20607.6 gal
